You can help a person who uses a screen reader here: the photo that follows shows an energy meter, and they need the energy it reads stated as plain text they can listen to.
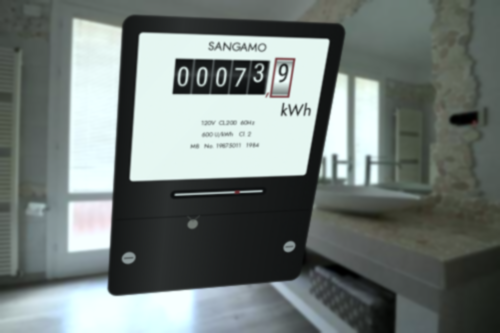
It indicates 73.9 kWh
